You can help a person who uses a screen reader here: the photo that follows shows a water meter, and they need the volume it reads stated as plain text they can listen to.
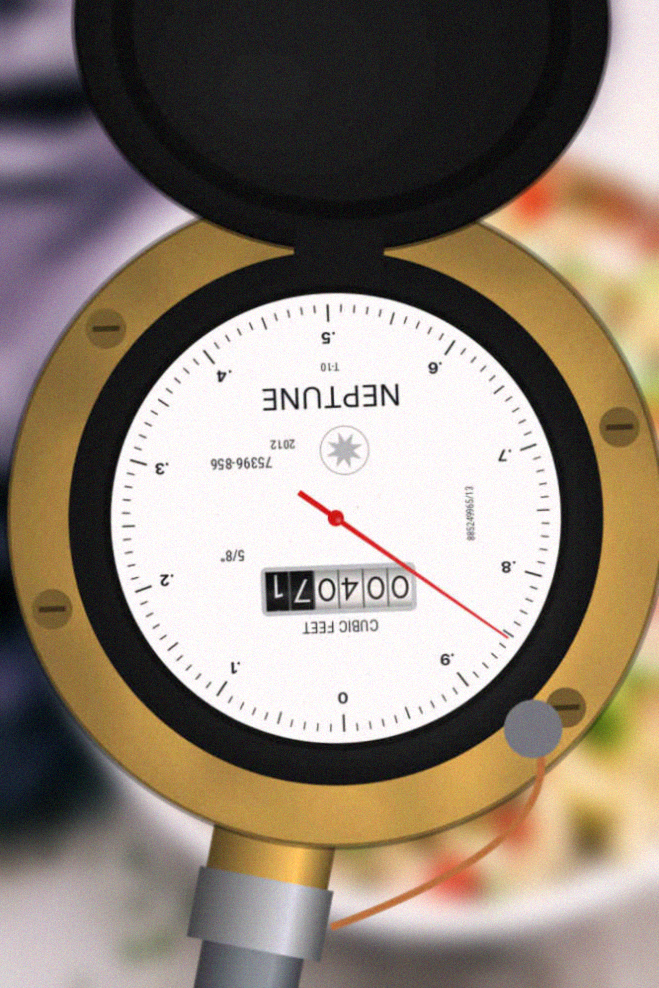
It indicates 4070.85 ft³
